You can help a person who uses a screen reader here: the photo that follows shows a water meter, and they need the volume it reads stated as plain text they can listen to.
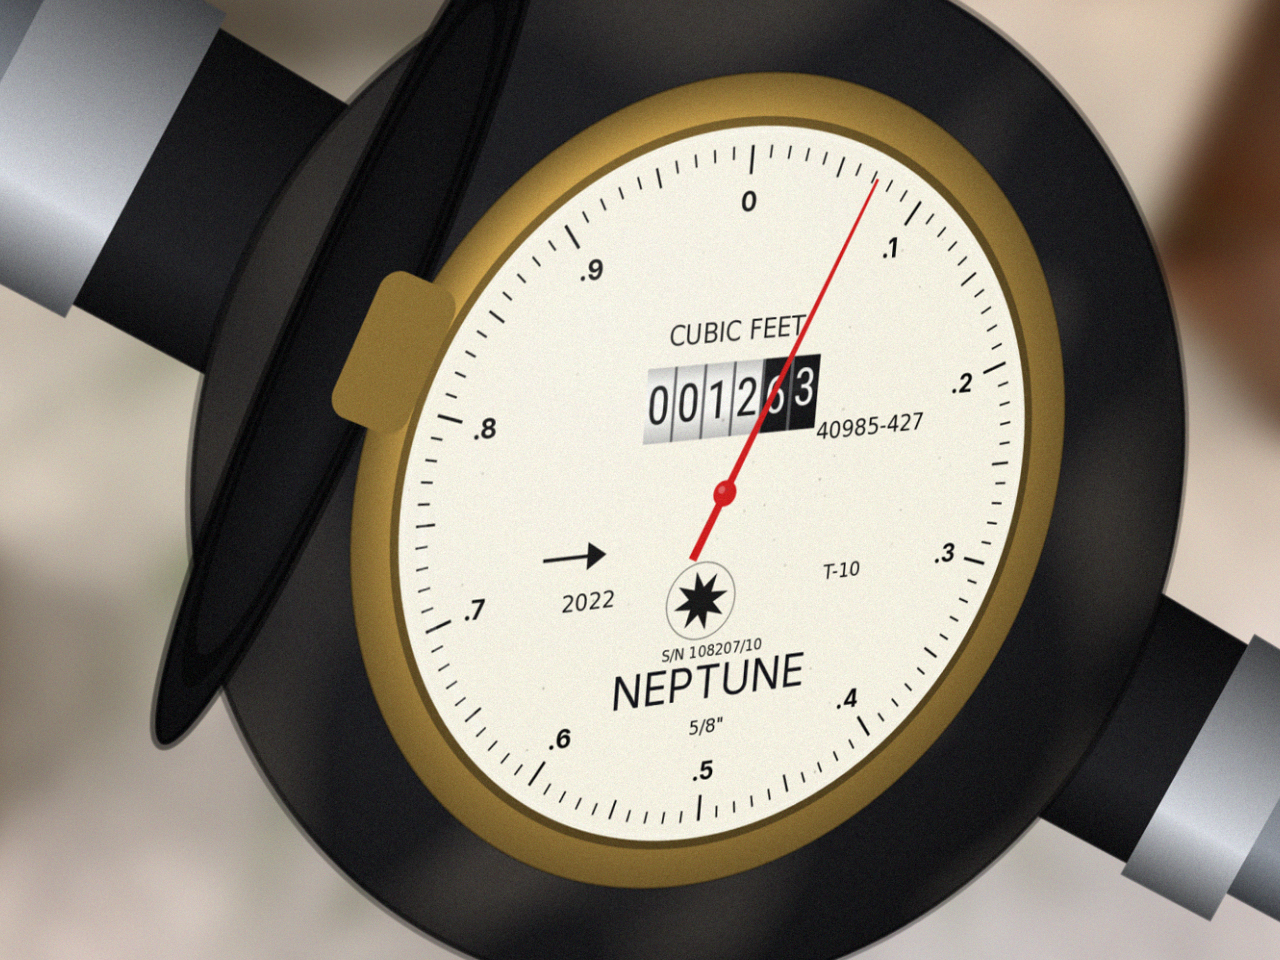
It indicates 1263.07 ft³
